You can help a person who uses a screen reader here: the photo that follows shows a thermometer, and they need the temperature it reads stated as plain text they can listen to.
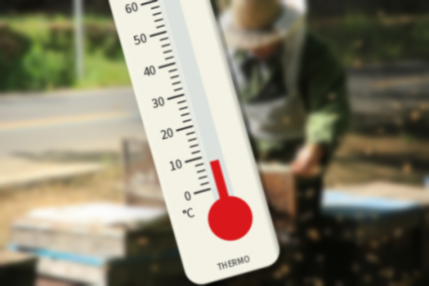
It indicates 8 °C
